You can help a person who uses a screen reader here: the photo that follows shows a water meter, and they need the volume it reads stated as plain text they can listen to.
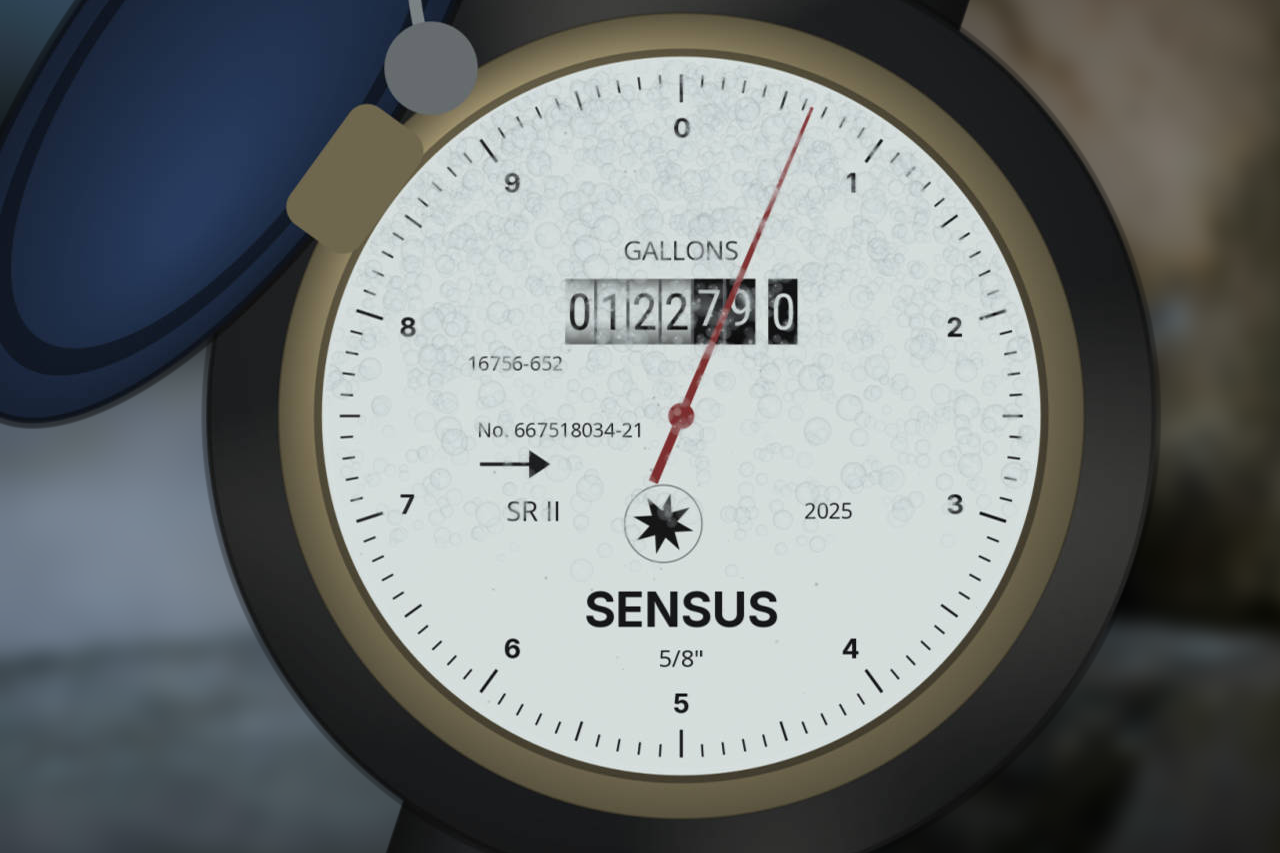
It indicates 122790.6 gal
